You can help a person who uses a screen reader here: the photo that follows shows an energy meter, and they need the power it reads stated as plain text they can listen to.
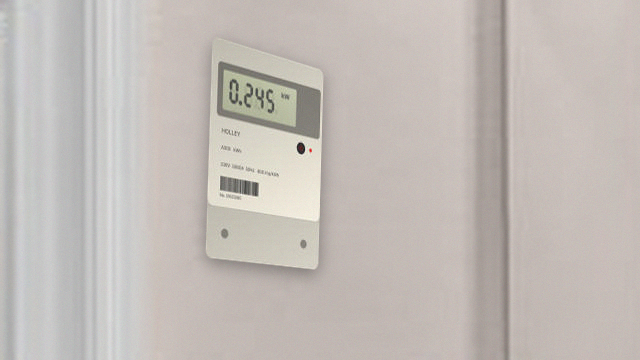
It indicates 0.245 kW
